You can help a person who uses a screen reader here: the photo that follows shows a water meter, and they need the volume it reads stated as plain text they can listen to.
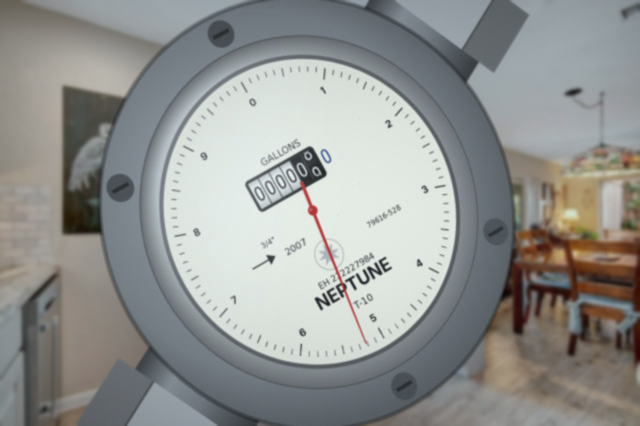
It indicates 85.2 gal
